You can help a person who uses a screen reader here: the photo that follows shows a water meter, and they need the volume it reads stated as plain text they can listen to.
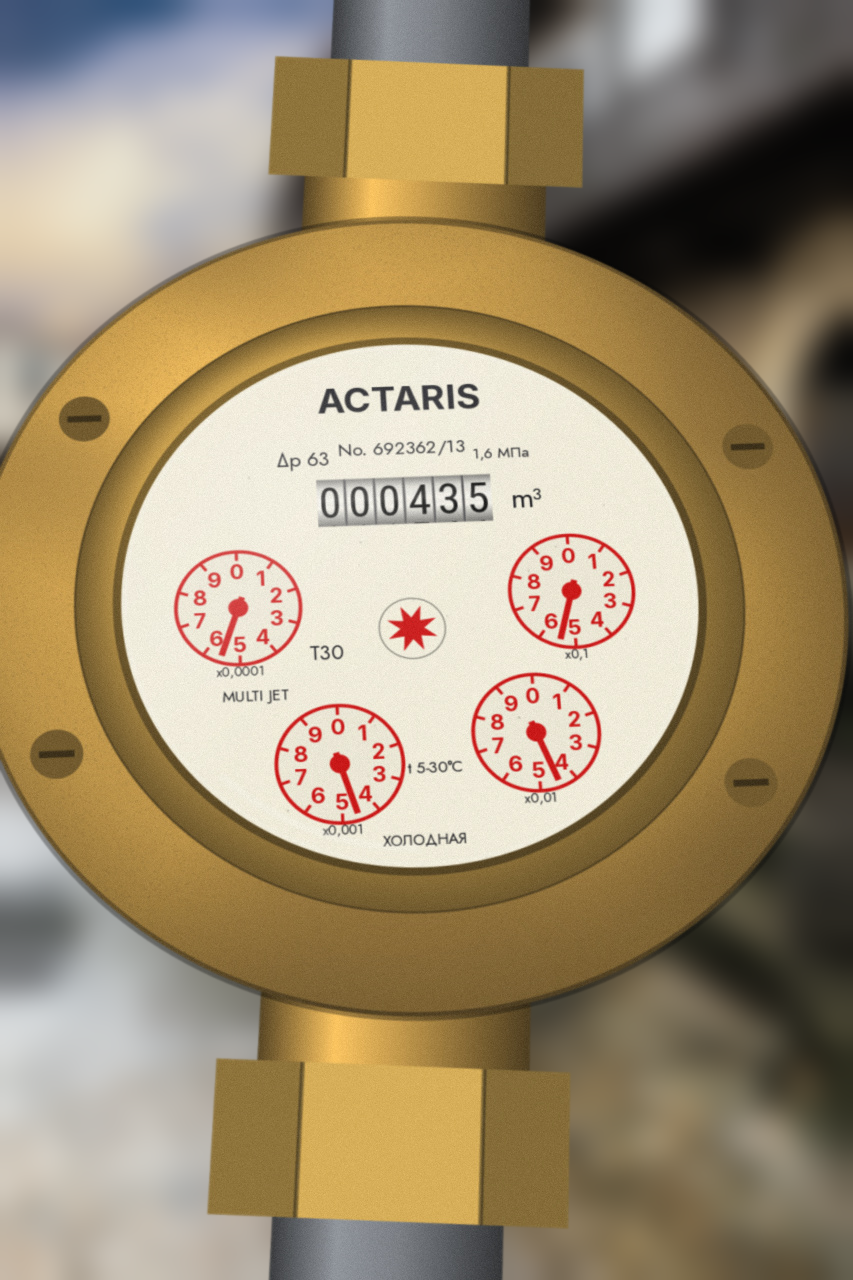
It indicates 435.5445 m³
